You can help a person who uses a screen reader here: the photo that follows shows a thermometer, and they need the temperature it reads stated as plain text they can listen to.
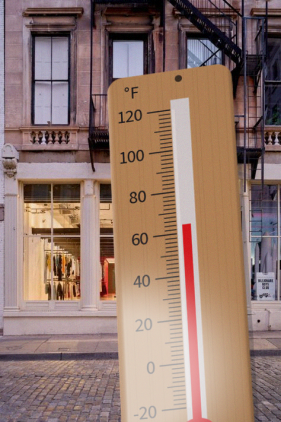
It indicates 64 °F
